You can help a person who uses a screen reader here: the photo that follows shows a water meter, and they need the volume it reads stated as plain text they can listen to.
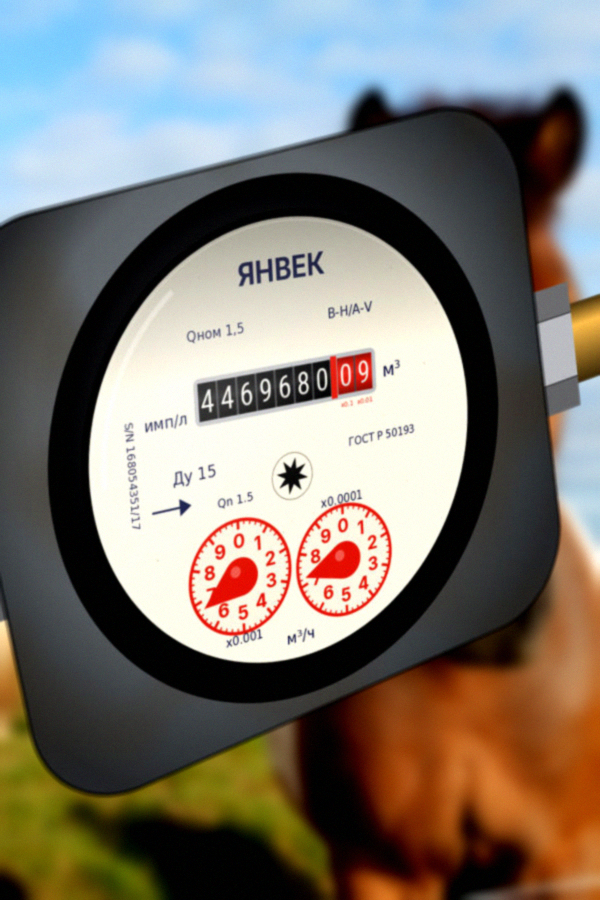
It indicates 4469680.0967 m³
